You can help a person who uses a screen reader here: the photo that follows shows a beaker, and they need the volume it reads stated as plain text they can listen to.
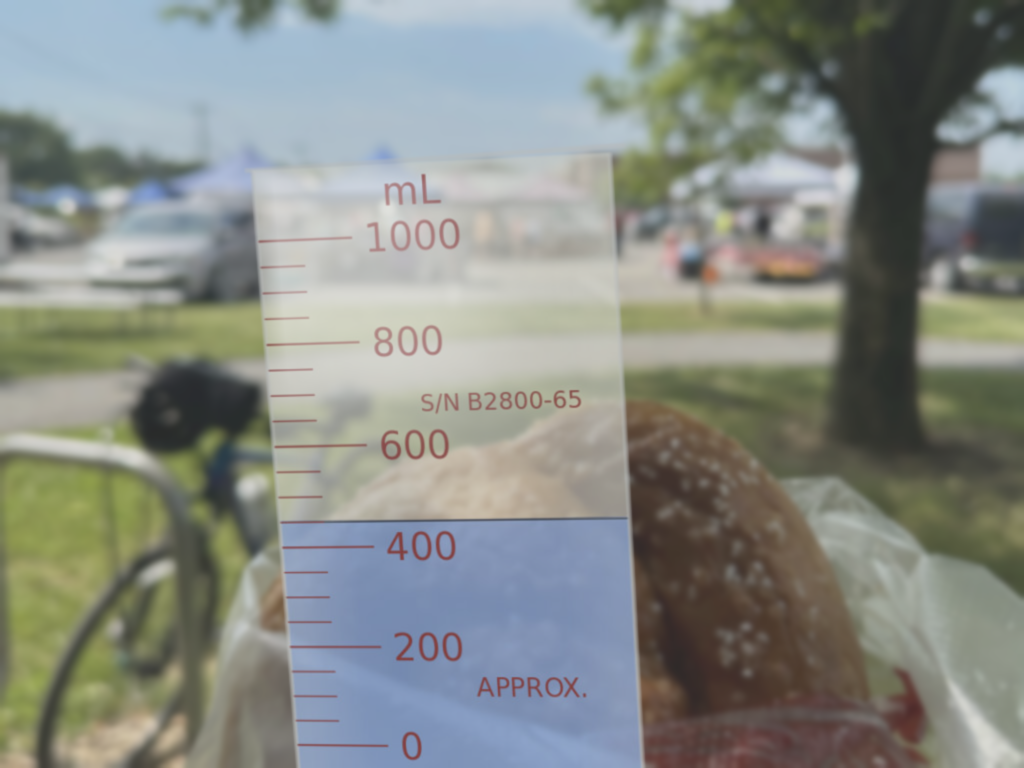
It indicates 450 mL
